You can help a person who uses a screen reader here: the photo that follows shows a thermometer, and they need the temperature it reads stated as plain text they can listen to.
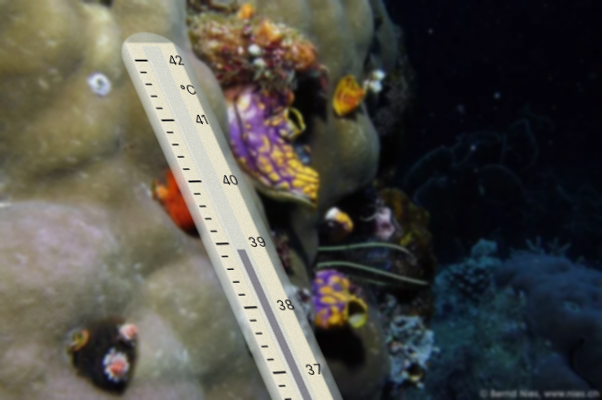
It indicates 38.9 °C
